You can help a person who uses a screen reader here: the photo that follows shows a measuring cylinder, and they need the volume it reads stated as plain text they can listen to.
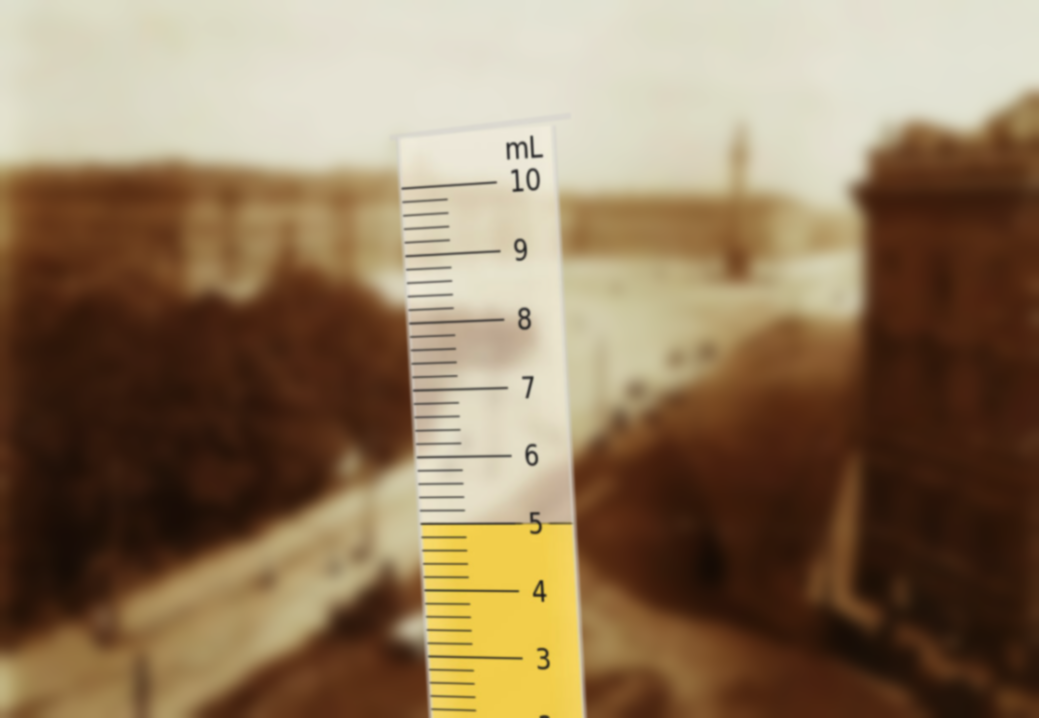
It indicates 5 mL
